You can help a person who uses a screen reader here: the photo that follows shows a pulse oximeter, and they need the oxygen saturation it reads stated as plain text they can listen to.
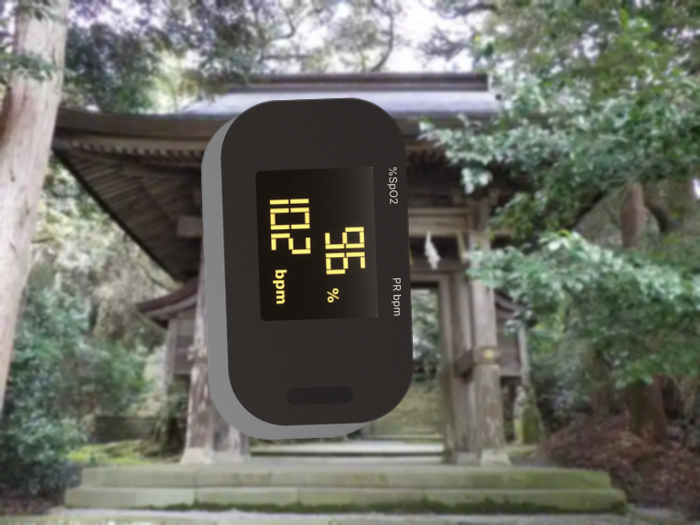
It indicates 96 %
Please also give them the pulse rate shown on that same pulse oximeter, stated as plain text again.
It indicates 102 bpm
